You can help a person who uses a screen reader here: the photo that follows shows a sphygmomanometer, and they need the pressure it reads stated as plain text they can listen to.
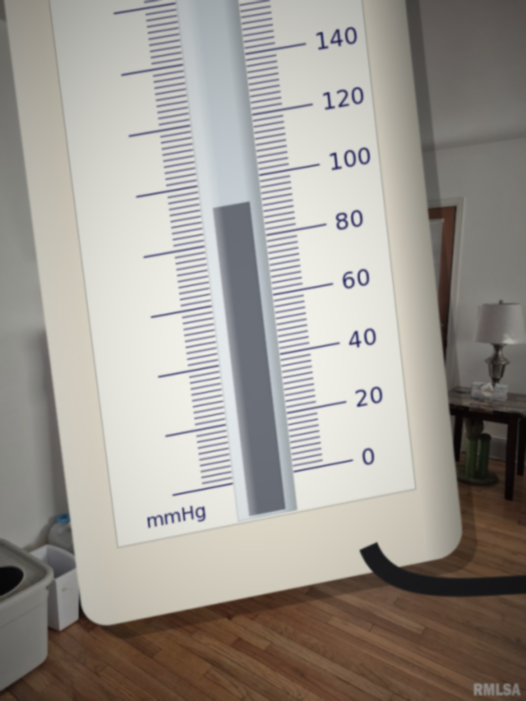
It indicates 92 mmHg
